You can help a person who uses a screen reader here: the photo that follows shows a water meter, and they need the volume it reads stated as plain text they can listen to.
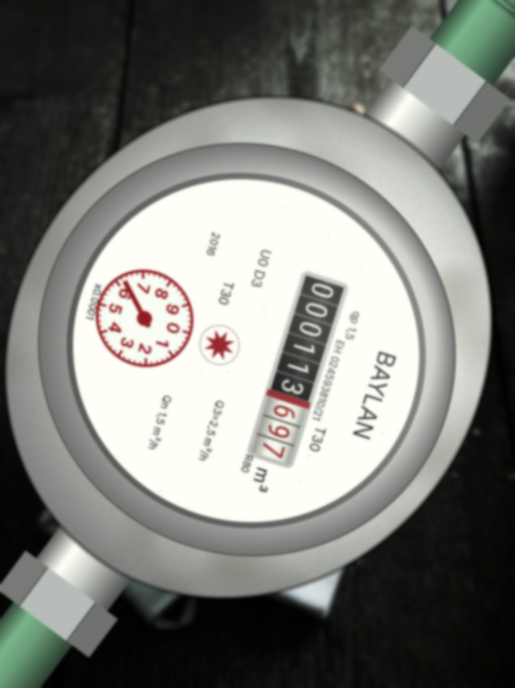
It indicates 113.6976 m³
